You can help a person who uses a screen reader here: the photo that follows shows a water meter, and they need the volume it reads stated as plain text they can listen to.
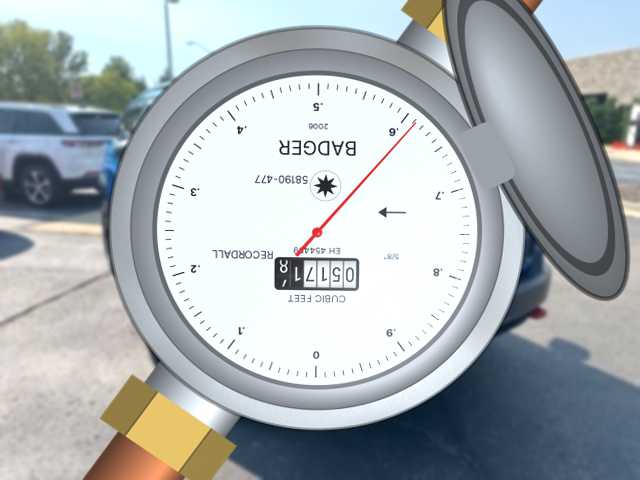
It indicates 51717.61 ft³
